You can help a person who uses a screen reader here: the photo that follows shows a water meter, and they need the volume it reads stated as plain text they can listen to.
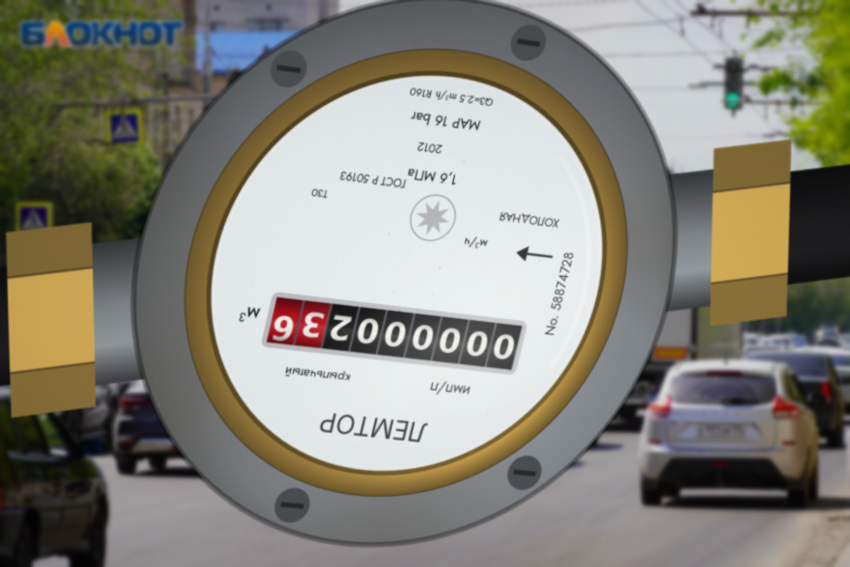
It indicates 2.36 m³
